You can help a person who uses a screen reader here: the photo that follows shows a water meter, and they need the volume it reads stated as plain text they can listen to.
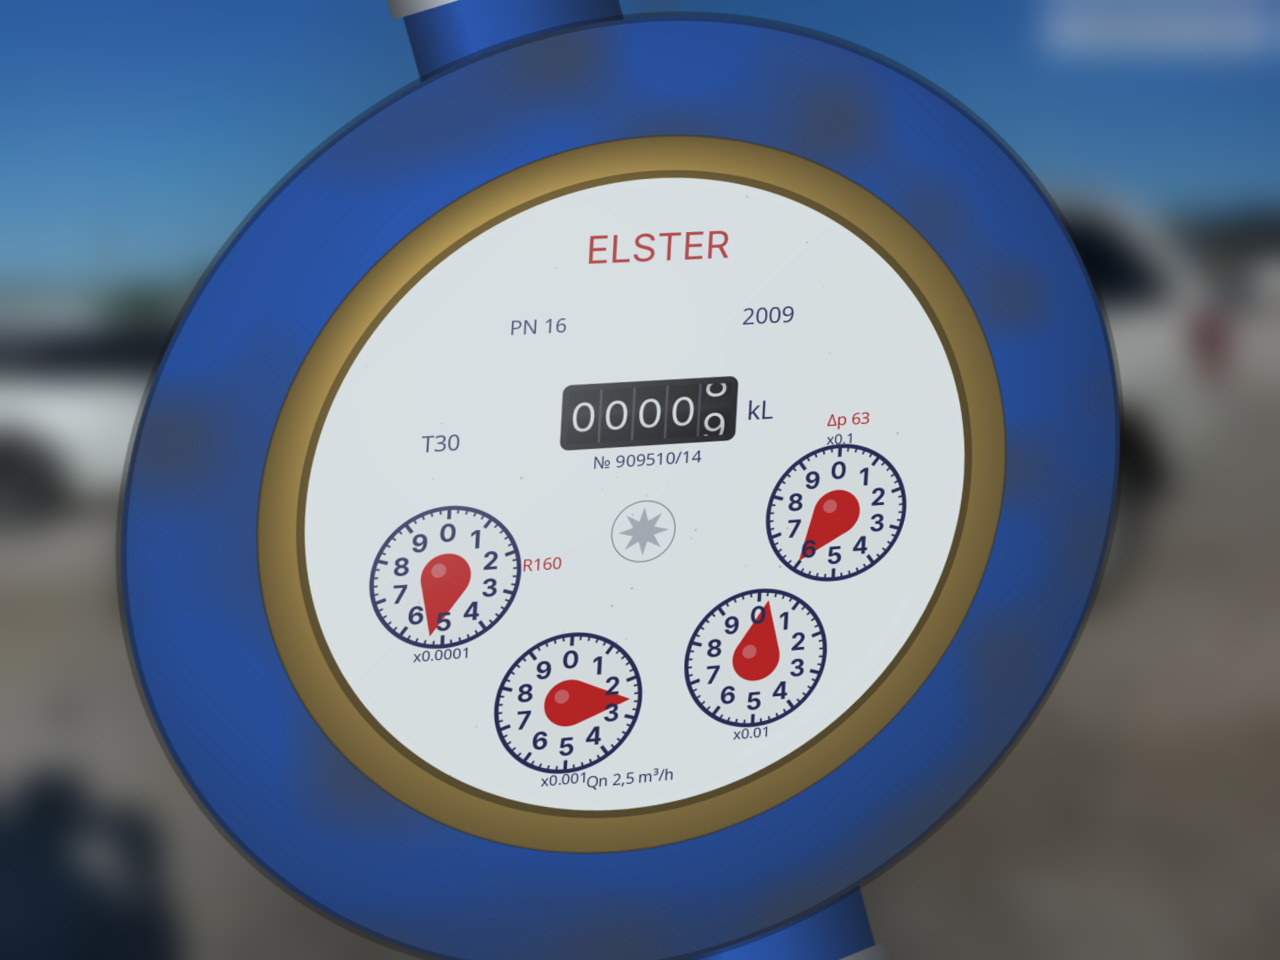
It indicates 8.6025 kL
